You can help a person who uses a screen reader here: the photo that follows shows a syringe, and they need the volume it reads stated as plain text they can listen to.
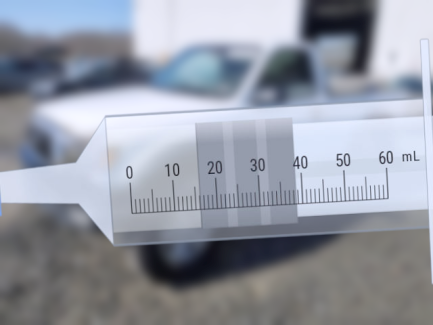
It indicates 16 mL
